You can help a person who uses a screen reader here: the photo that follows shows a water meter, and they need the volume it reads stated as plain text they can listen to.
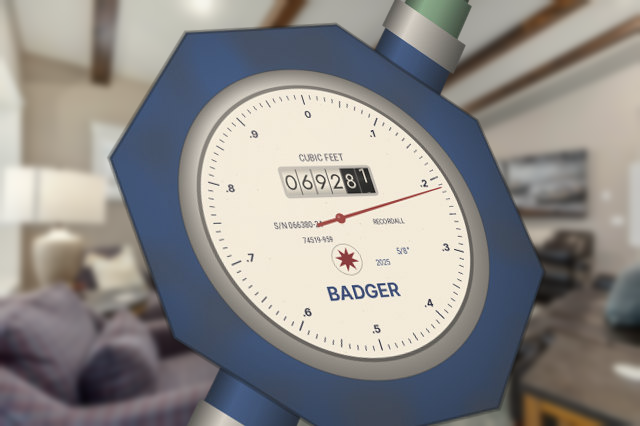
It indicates 69281.21 ft³
